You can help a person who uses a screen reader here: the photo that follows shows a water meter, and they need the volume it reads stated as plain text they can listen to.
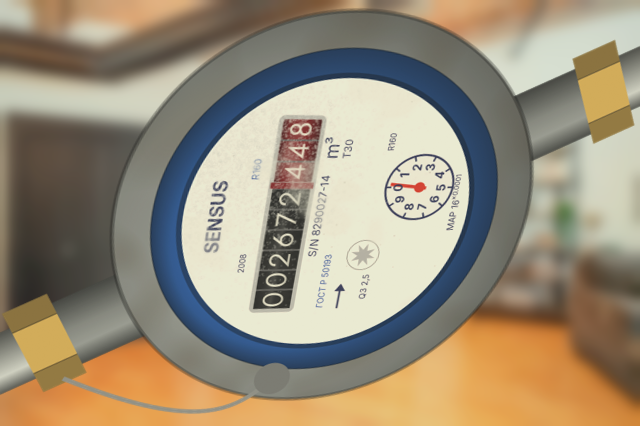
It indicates 2672.4480 m³
